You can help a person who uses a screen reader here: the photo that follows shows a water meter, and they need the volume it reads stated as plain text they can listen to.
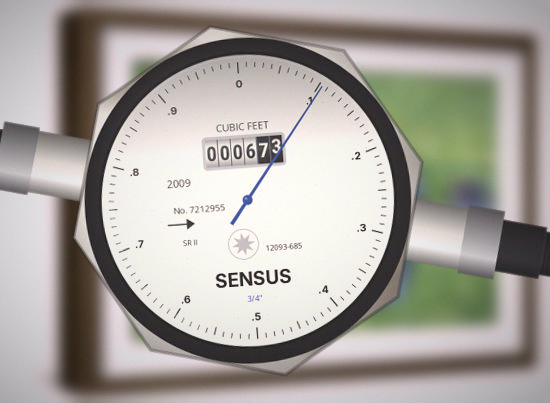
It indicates 673.10 ft³
